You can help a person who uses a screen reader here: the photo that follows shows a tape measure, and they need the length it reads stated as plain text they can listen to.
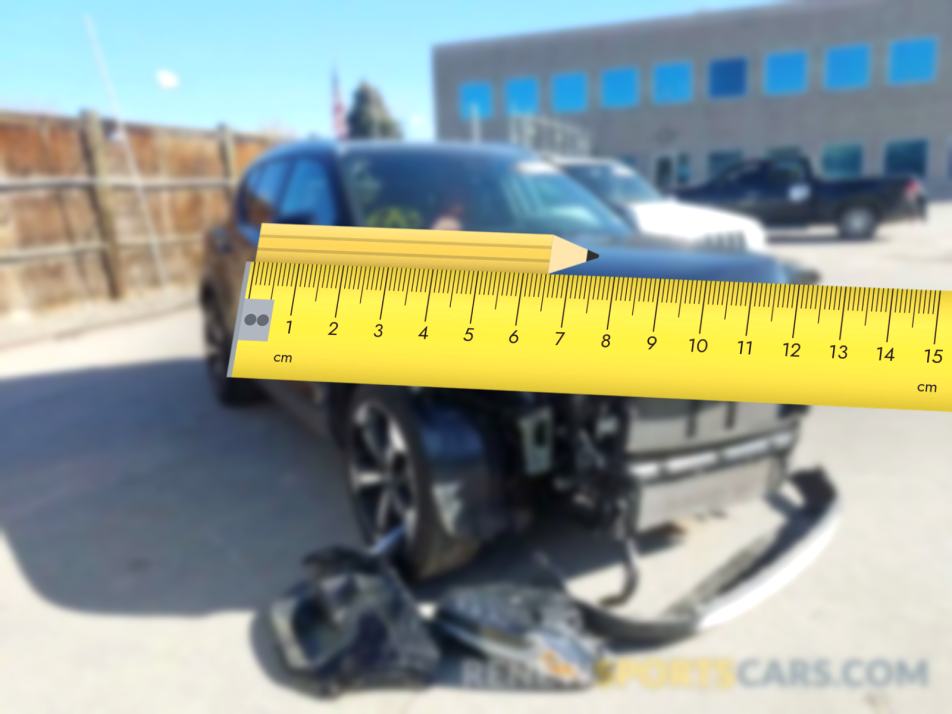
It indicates 7.6 cm
